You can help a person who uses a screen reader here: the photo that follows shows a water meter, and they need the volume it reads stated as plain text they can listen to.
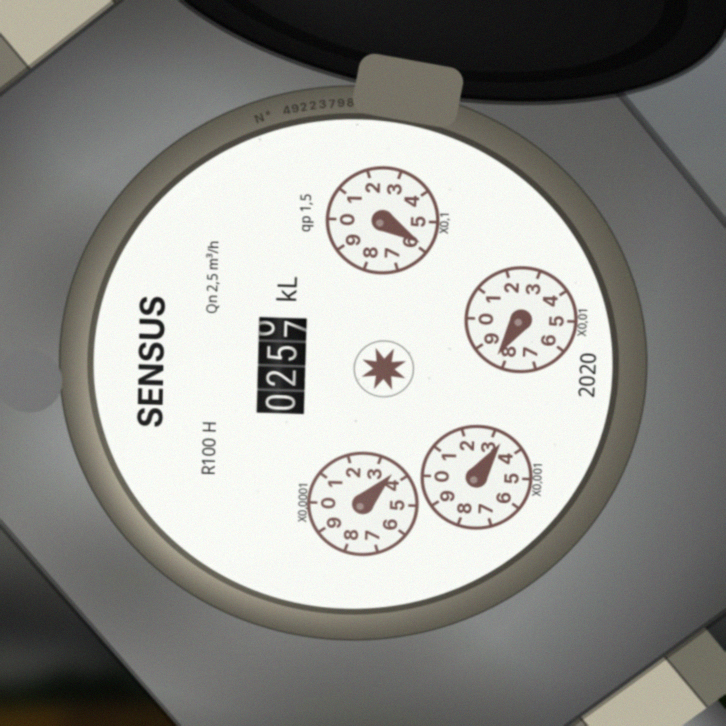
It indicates 256.5833 kL
